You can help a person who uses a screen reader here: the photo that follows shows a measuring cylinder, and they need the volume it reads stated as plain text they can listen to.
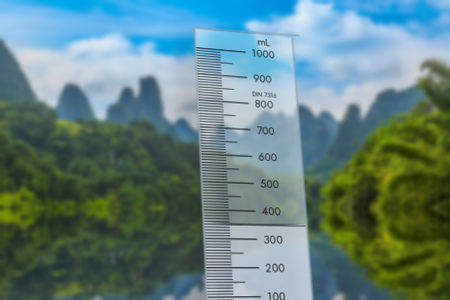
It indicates 350 mL
